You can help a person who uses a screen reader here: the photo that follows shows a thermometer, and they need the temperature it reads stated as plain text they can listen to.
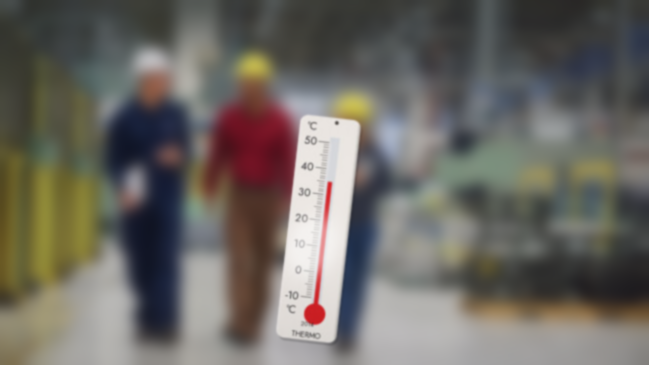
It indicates 35 °C
